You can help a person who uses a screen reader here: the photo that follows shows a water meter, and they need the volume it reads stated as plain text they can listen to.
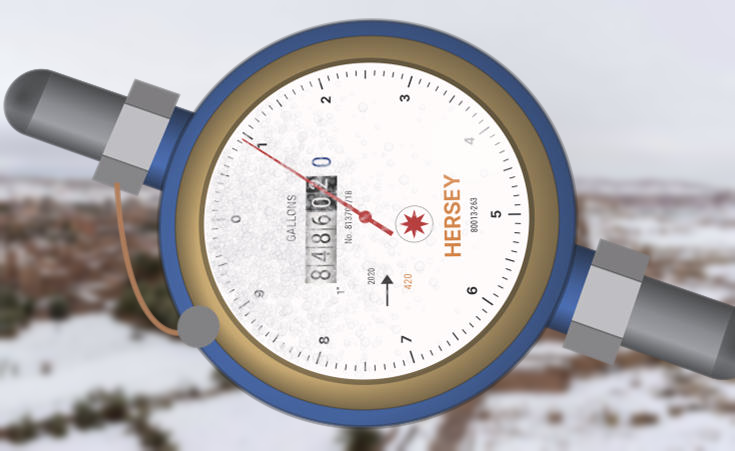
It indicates 8486020.9 gal
